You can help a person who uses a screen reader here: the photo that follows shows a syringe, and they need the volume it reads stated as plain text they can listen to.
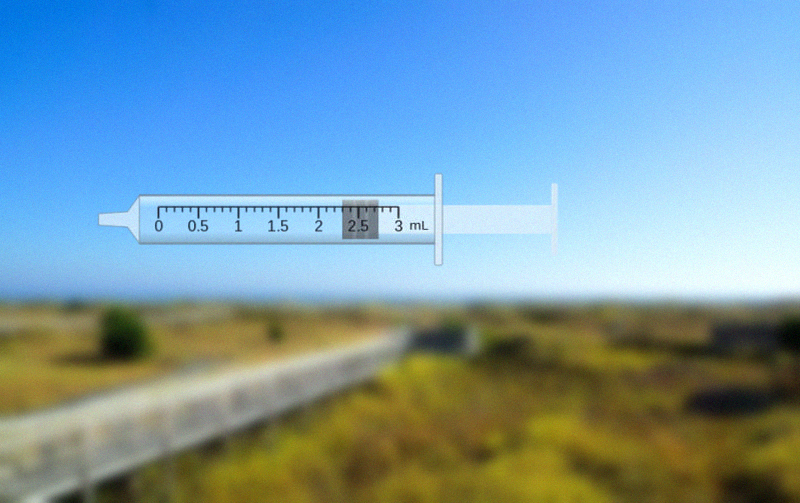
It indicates 2.3 mL
